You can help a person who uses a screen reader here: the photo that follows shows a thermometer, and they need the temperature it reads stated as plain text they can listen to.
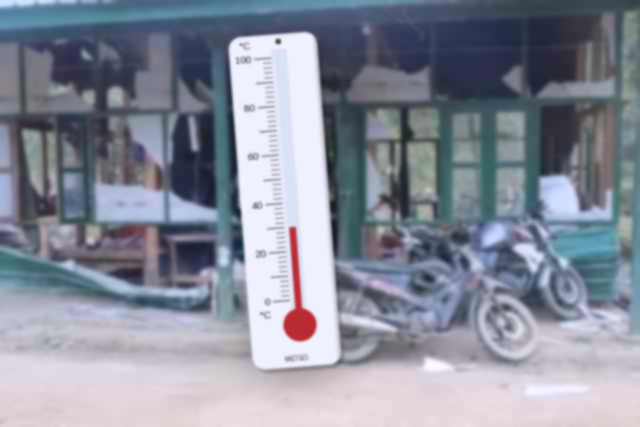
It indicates 30 °C
